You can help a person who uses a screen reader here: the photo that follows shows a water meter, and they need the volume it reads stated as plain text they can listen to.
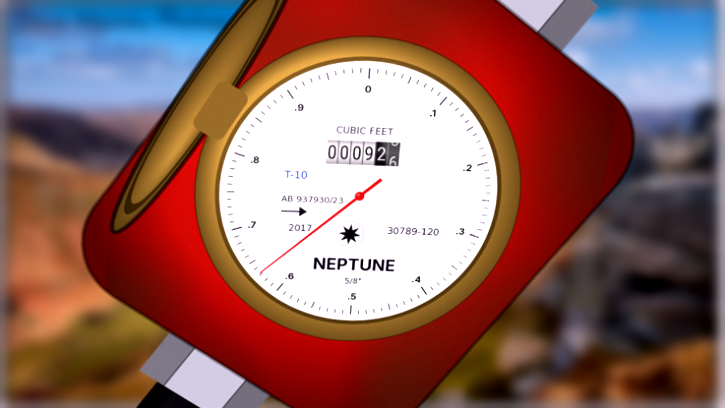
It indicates 925.63 ft³
